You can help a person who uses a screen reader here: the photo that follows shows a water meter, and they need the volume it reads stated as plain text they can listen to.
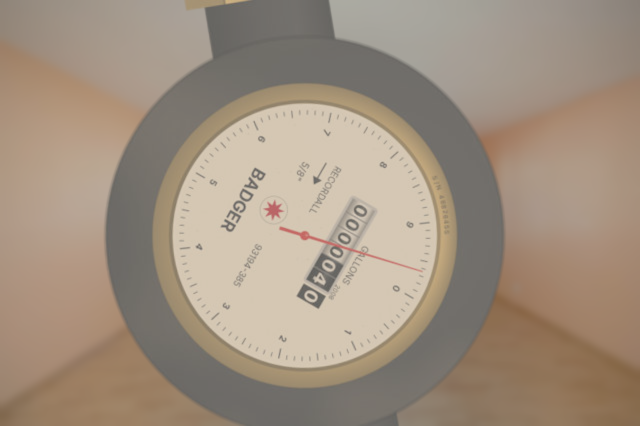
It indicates 39.6 gal
